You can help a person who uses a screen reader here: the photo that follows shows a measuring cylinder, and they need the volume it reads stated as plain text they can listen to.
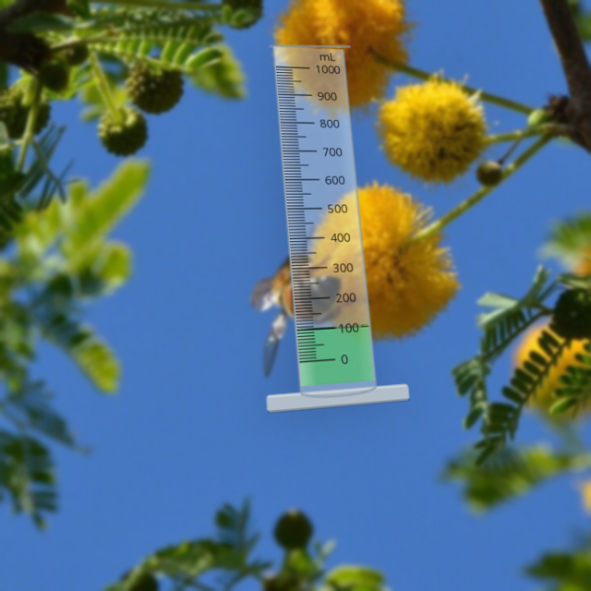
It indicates 100 mL
